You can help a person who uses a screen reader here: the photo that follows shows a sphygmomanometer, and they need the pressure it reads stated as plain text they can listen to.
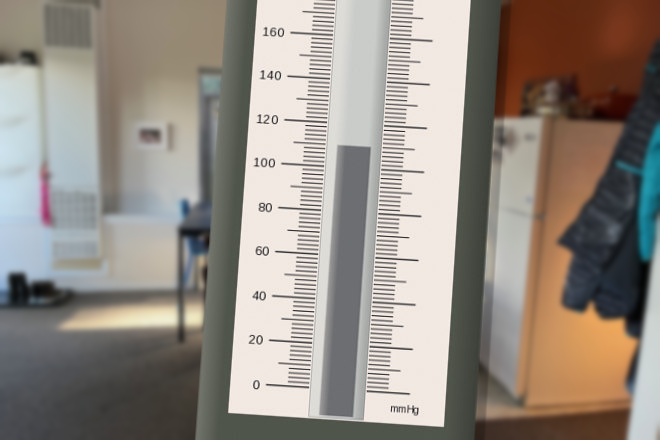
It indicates 110 mmHg
